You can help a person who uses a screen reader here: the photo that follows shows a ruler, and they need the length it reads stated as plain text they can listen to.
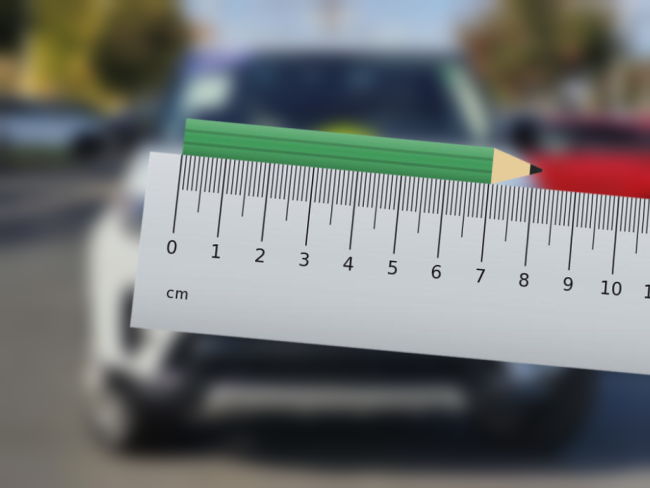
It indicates 8.2 cm
